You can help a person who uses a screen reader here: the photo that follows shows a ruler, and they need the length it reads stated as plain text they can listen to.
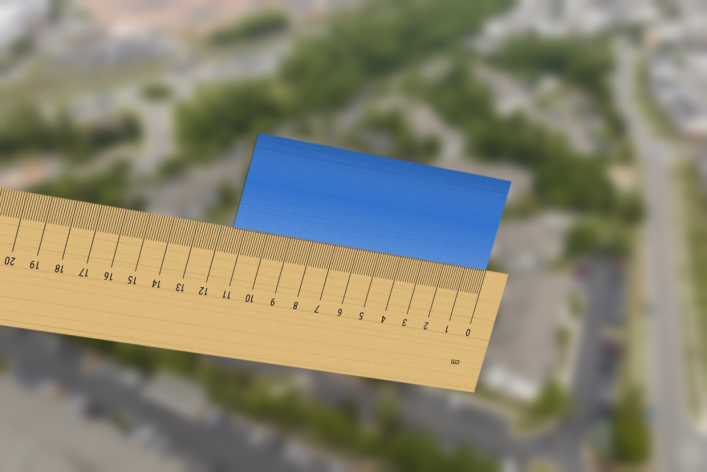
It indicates 11.5 cm
